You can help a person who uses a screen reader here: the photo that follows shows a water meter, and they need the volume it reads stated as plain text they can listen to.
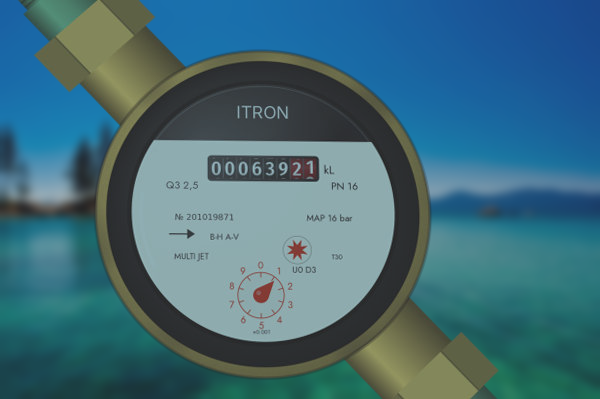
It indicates 639.211 kL
